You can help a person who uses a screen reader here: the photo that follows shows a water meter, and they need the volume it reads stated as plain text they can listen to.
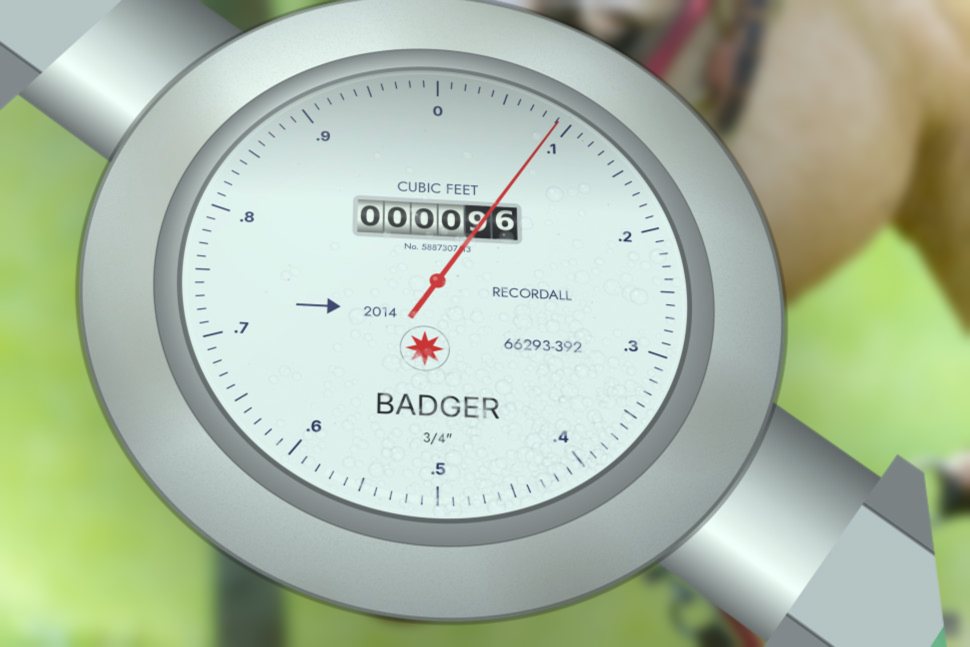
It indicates 96.09 ft³
